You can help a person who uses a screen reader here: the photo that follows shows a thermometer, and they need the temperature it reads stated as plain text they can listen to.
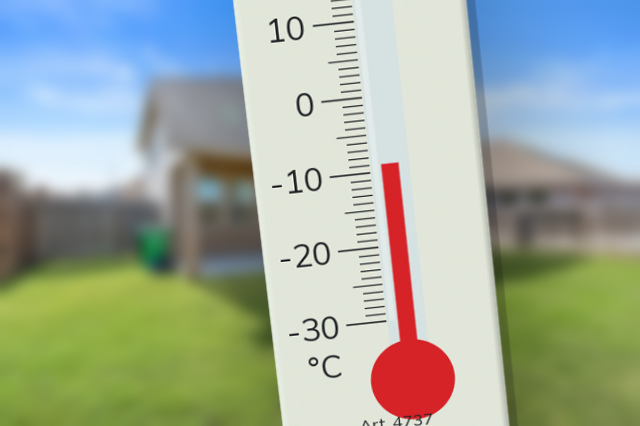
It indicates -9 °C
